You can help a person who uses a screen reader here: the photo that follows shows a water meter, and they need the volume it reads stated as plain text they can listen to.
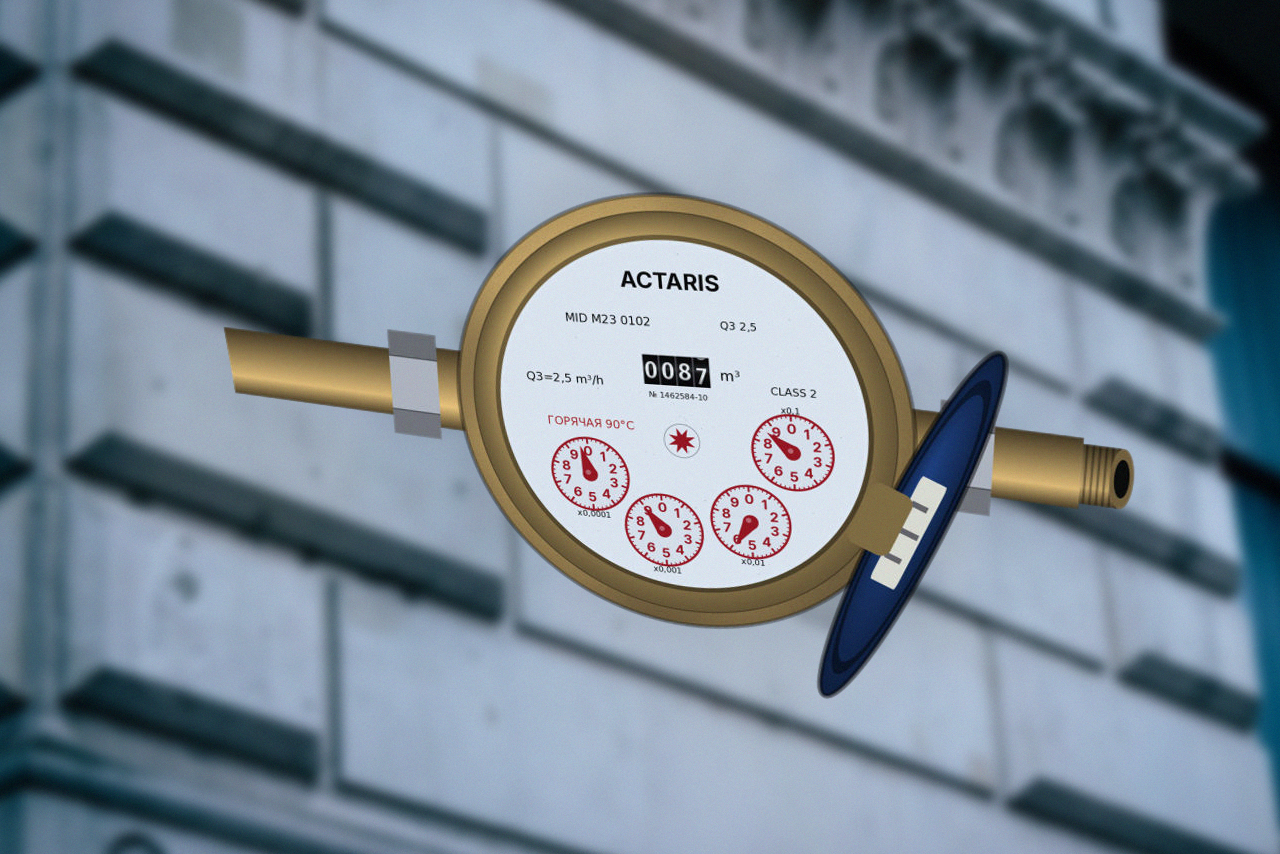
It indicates 86.8589 m³
